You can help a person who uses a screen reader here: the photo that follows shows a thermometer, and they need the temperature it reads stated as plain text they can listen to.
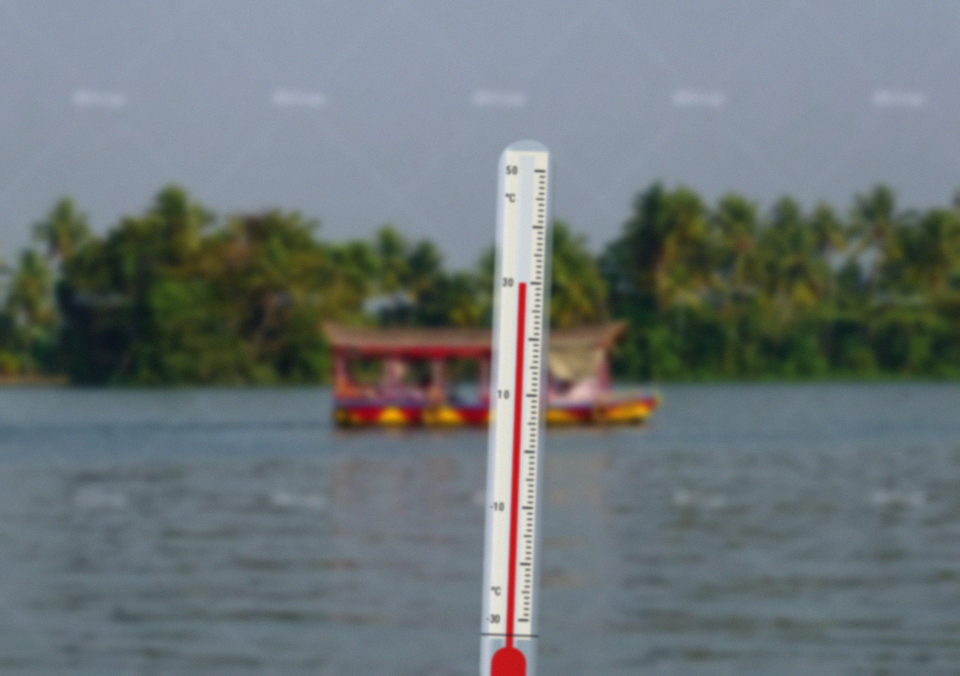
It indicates 30 °C
